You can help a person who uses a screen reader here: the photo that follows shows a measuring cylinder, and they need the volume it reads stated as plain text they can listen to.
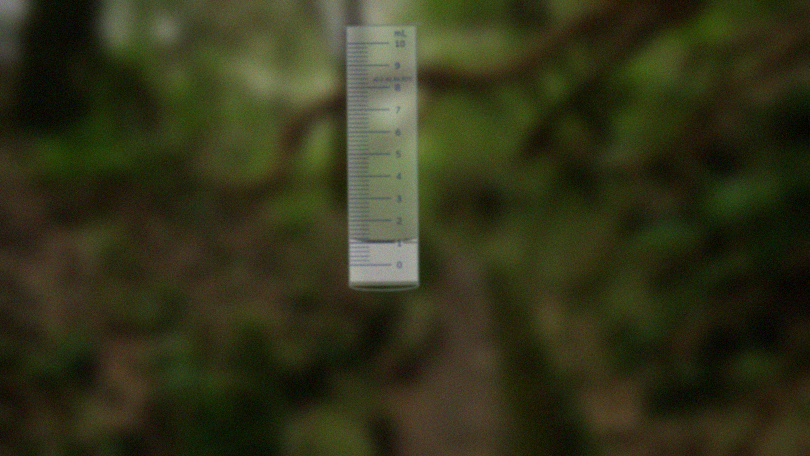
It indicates 1 mL
